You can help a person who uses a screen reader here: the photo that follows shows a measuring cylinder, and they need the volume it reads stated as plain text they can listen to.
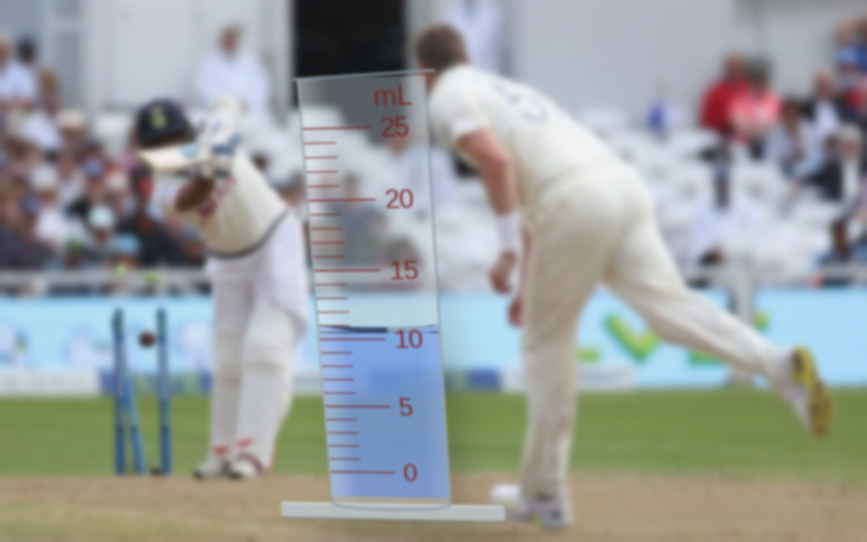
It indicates 10.5 mL
